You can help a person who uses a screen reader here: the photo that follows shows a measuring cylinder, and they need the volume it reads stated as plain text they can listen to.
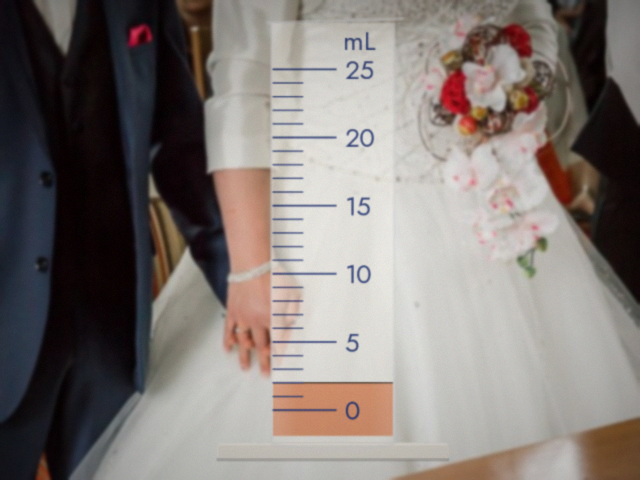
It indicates 2 mL
